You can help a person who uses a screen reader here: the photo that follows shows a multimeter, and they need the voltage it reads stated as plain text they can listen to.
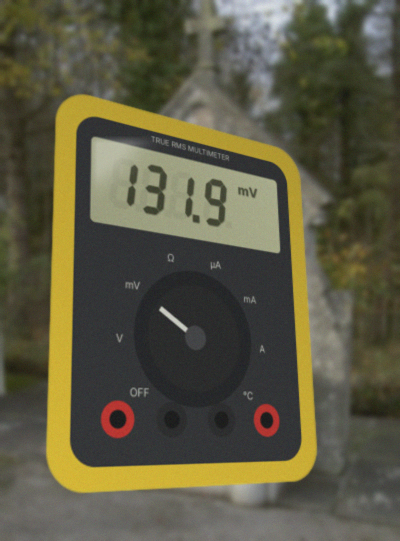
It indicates 131.9 mV
